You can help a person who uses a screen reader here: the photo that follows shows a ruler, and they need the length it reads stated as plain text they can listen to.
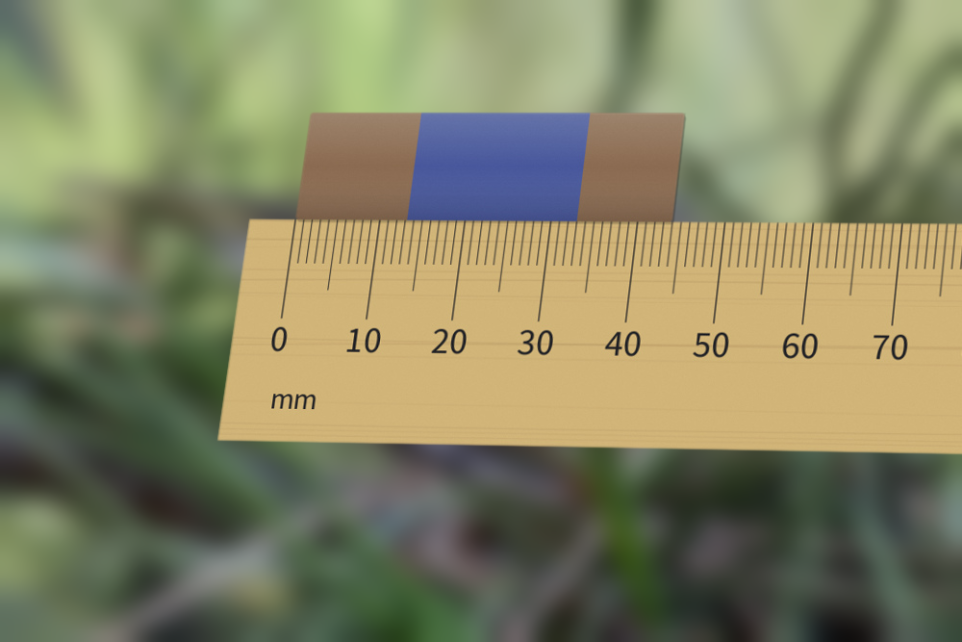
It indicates 44 mm
